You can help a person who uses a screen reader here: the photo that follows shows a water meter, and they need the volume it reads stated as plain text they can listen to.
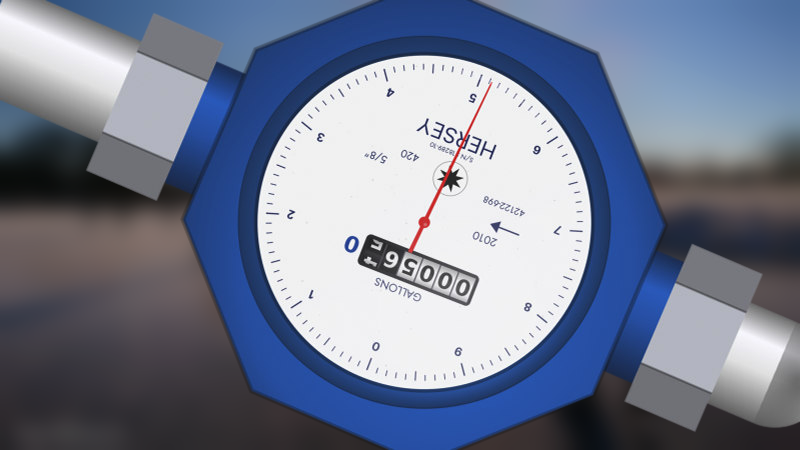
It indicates 5645.1 gal
